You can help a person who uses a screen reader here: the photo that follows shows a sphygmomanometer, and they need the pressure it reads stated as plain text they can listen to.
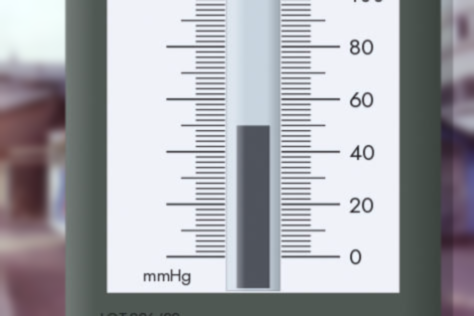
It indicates 50 mmHg
